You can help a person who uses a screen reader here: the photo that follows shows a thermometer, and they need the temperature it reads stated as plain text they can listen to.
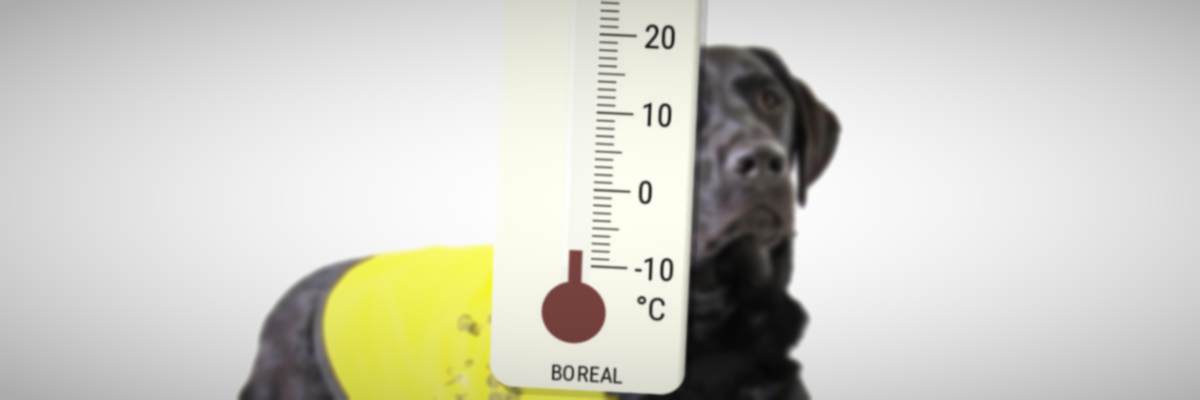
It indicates -8 °C
